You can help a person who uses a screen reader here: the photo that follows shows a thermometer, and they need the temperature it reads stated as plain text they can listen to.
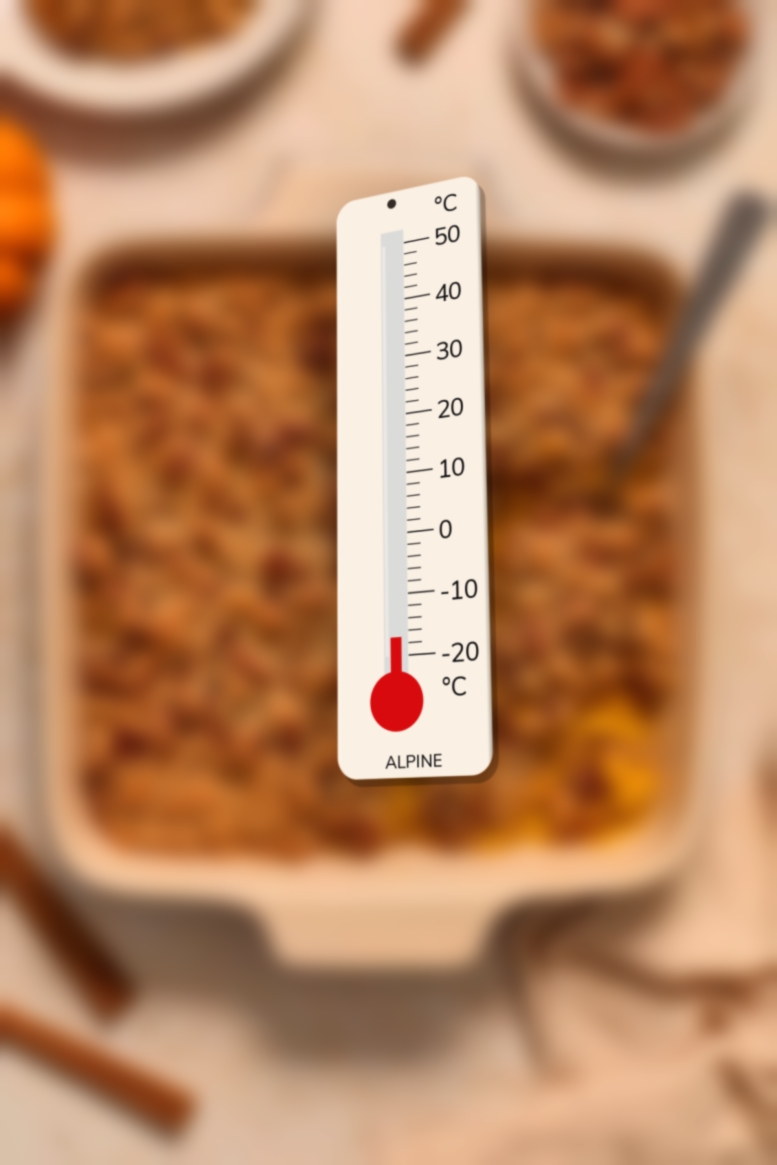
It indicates -17 °C
